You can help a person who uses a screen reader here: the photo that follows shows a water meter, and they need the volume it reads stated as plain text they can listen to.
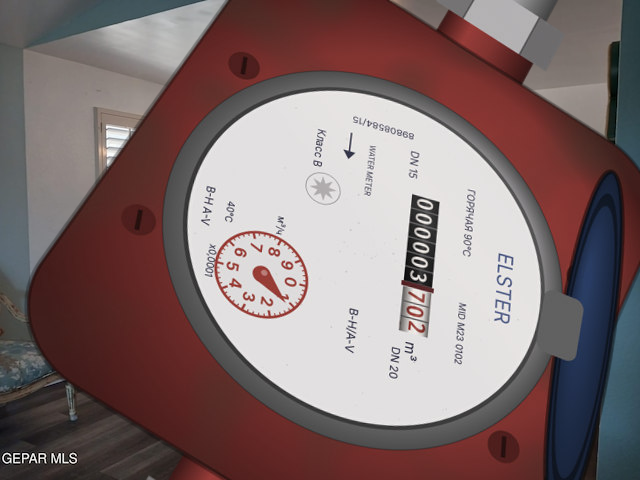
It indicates 3.7021 m³
